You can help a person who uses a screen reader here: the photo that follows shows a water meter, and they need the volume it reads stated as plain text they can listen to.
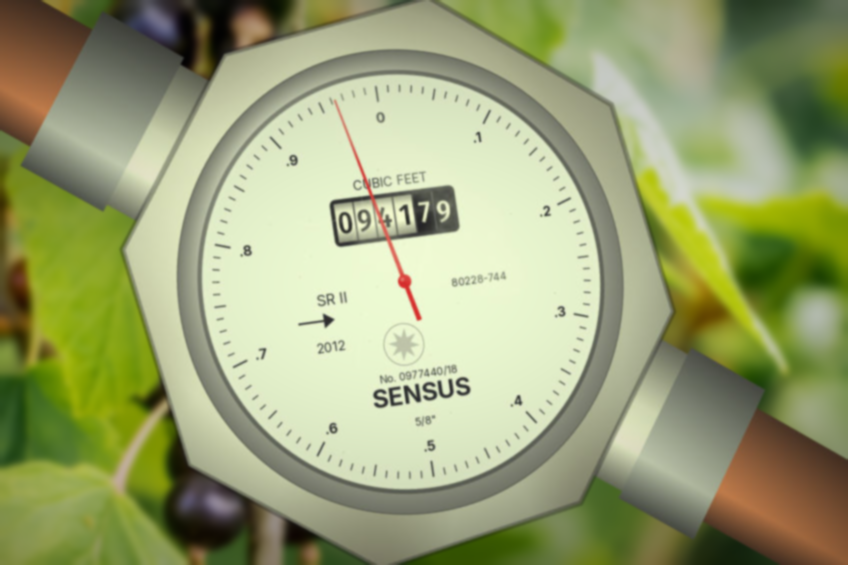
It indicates 94178.96 ft³
